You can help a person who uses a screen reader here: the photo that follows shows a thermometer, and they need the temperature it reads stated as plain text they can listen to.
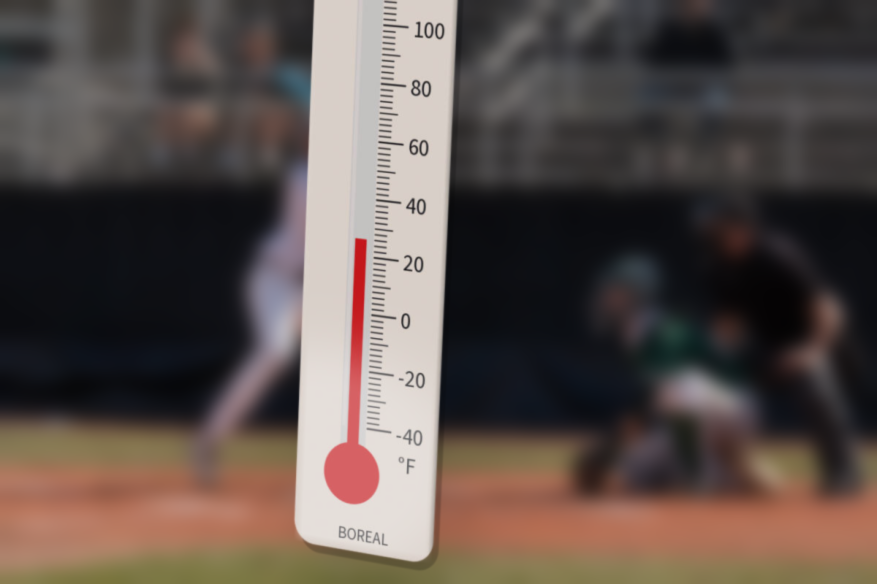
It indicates 26 °F
